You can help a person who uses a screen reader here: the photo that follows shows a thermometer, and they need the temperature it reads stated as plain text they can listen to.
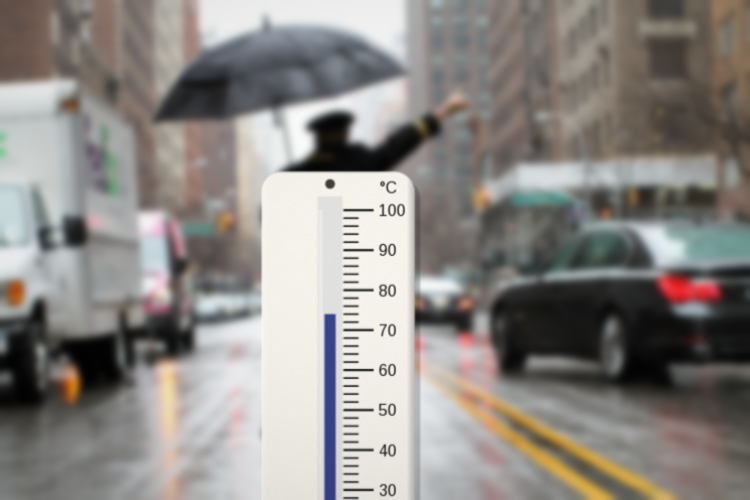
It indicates 74 °C
